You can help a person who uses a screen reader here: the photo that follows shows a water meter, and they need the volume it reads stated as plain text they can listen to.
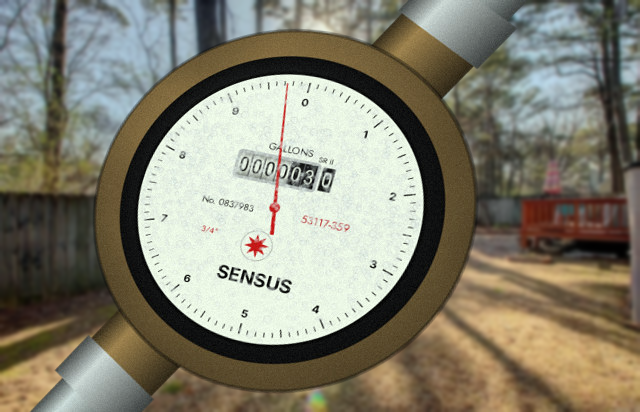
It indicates 29.7 gal
